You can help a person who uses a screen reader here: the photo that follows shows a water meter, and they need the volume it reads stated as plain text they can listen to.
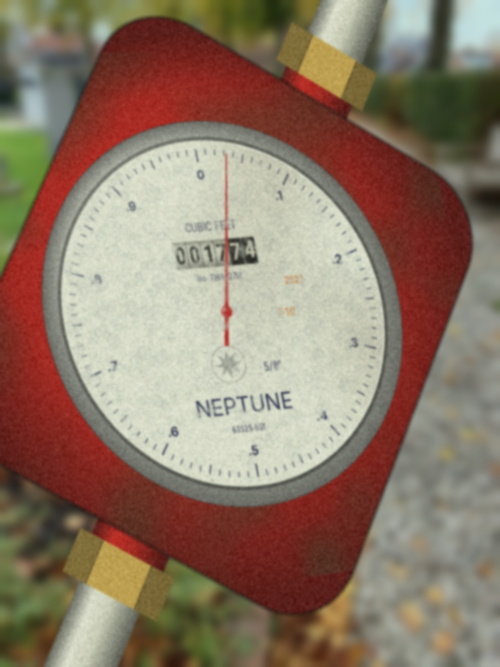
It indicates 1774.03 ft³
